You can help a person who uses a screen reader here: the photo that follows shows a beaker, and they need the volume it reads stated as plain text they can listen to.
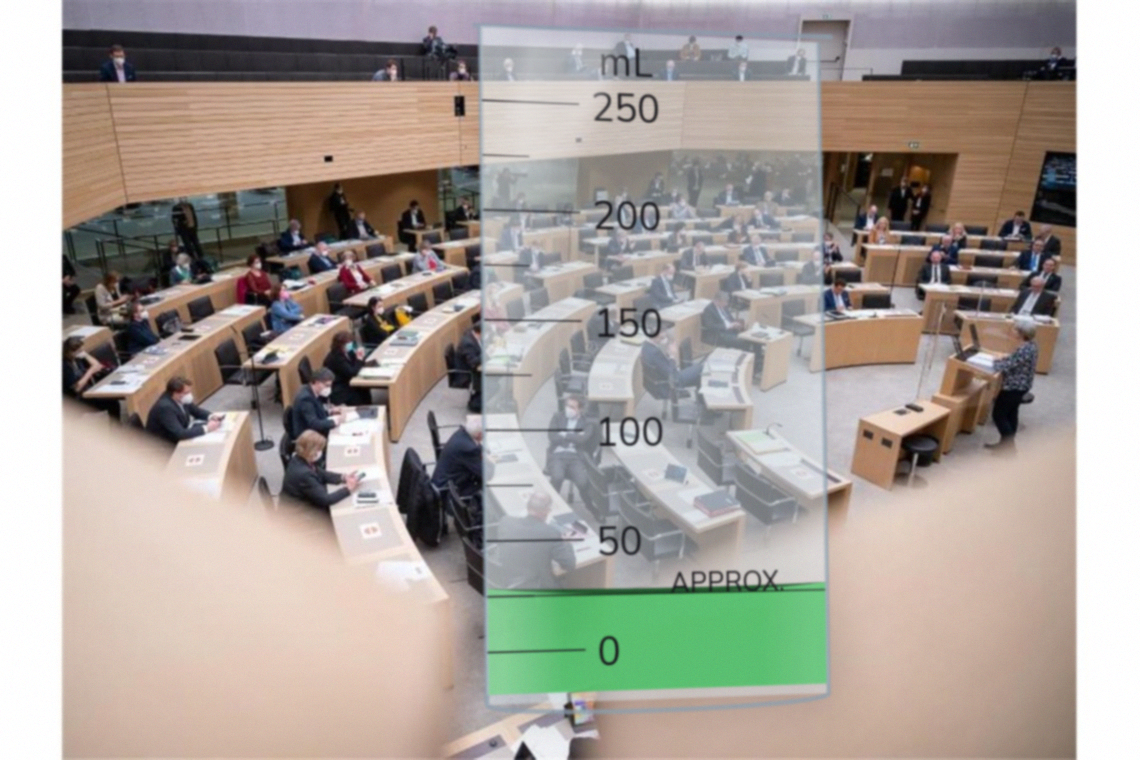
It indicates 25 mL
